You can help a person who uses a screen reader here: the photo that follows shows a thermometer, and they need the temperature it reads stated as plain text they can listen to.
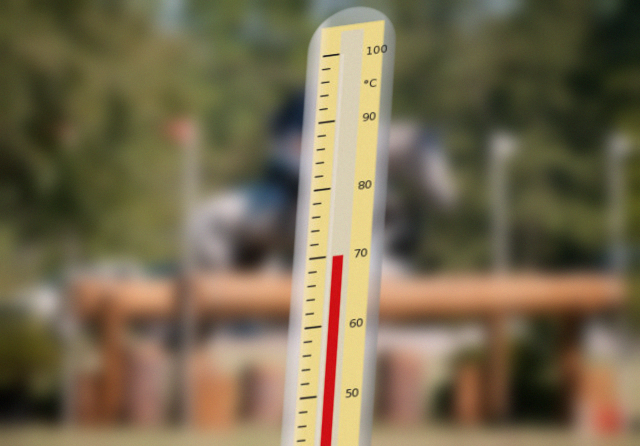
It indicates 70 °C
